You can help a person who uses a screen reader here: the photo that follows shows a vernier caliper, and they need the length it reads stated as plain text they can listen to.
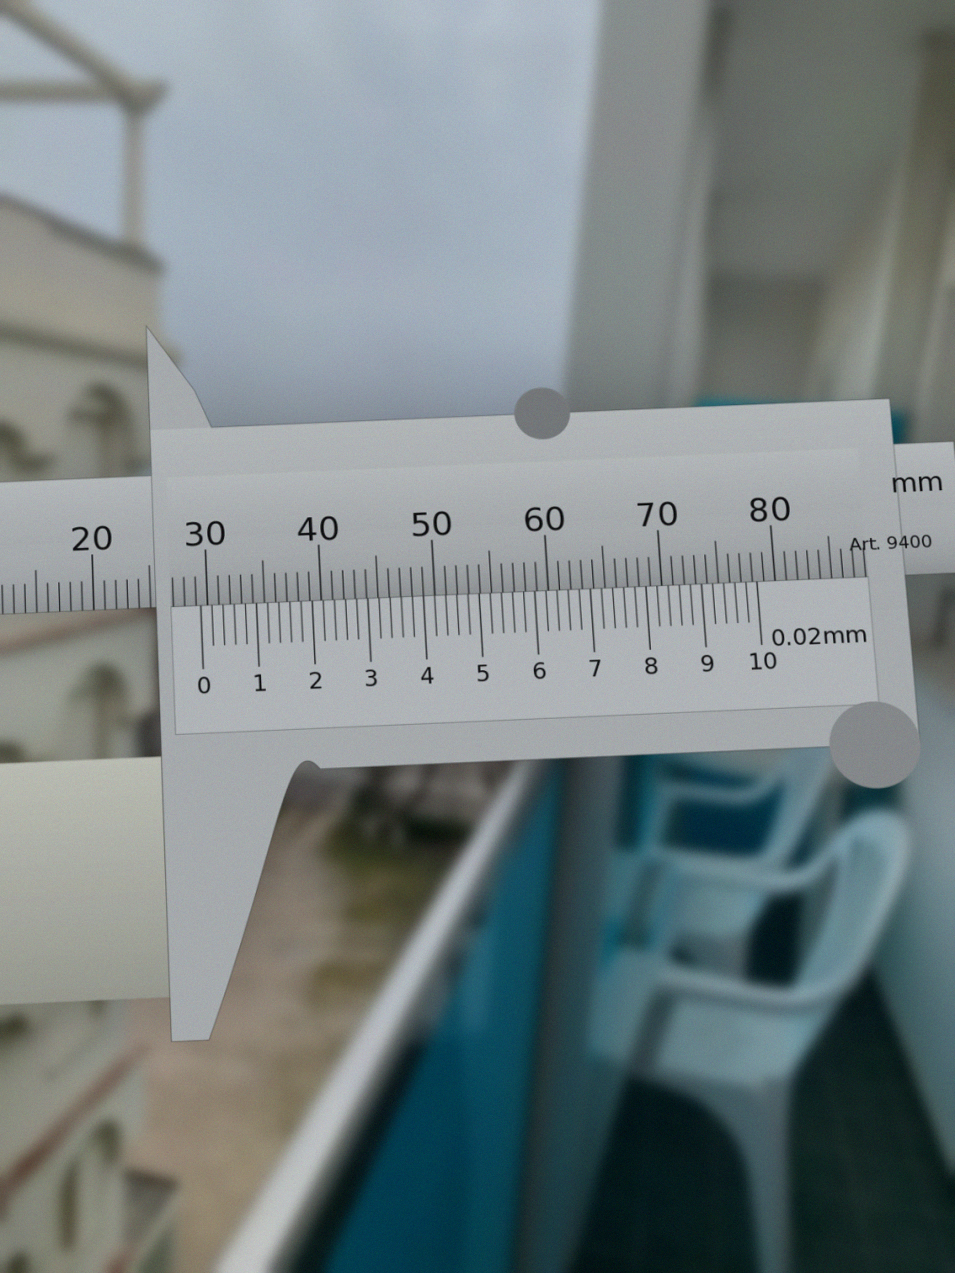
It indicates 29.4 mm
